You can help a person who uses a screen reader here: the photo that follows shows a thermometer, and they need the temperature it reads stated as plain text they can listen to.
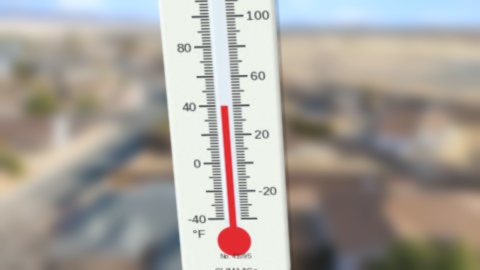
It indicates 40 °F
